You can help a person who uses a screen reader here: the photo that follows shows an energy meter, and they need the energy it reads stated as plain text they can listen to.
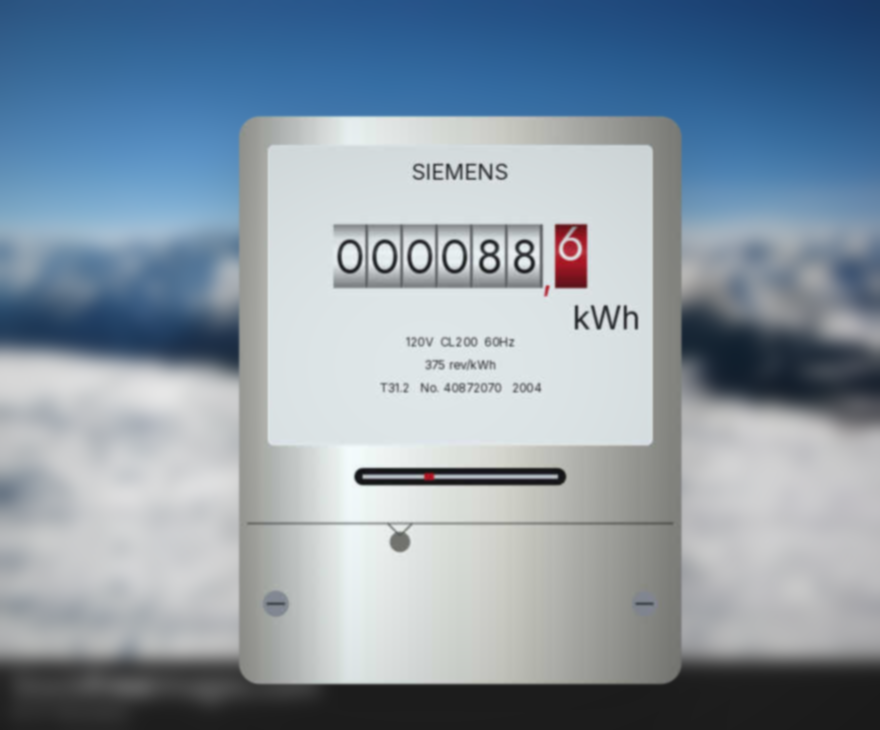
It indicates 88.6 kWh
